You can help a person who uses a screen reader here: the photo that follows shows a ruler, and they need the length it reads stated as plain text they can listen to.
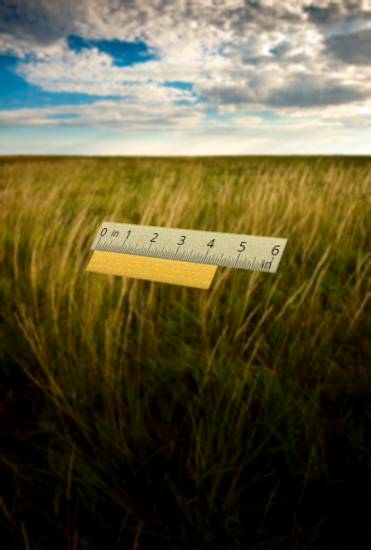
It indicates 4.5 in
